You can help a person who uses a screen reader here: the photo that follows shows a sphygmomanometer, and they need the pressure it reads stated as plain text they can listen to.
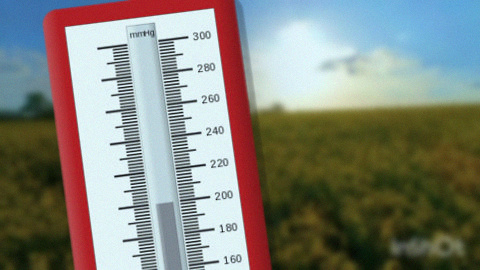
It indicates 200 mmHg
